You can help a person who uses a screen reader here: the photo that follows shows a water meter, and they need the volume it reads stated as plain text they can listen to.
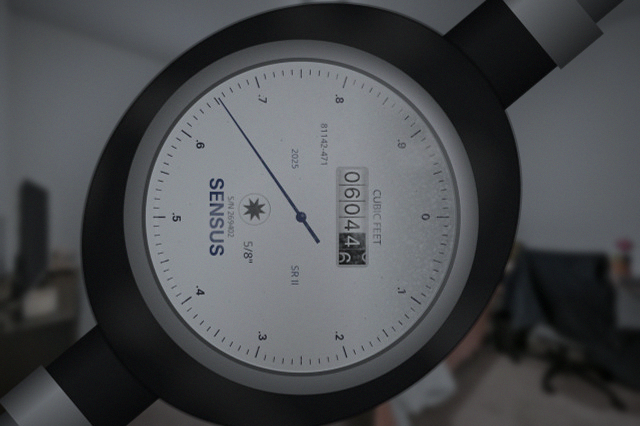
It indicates 60445.65 ft³
